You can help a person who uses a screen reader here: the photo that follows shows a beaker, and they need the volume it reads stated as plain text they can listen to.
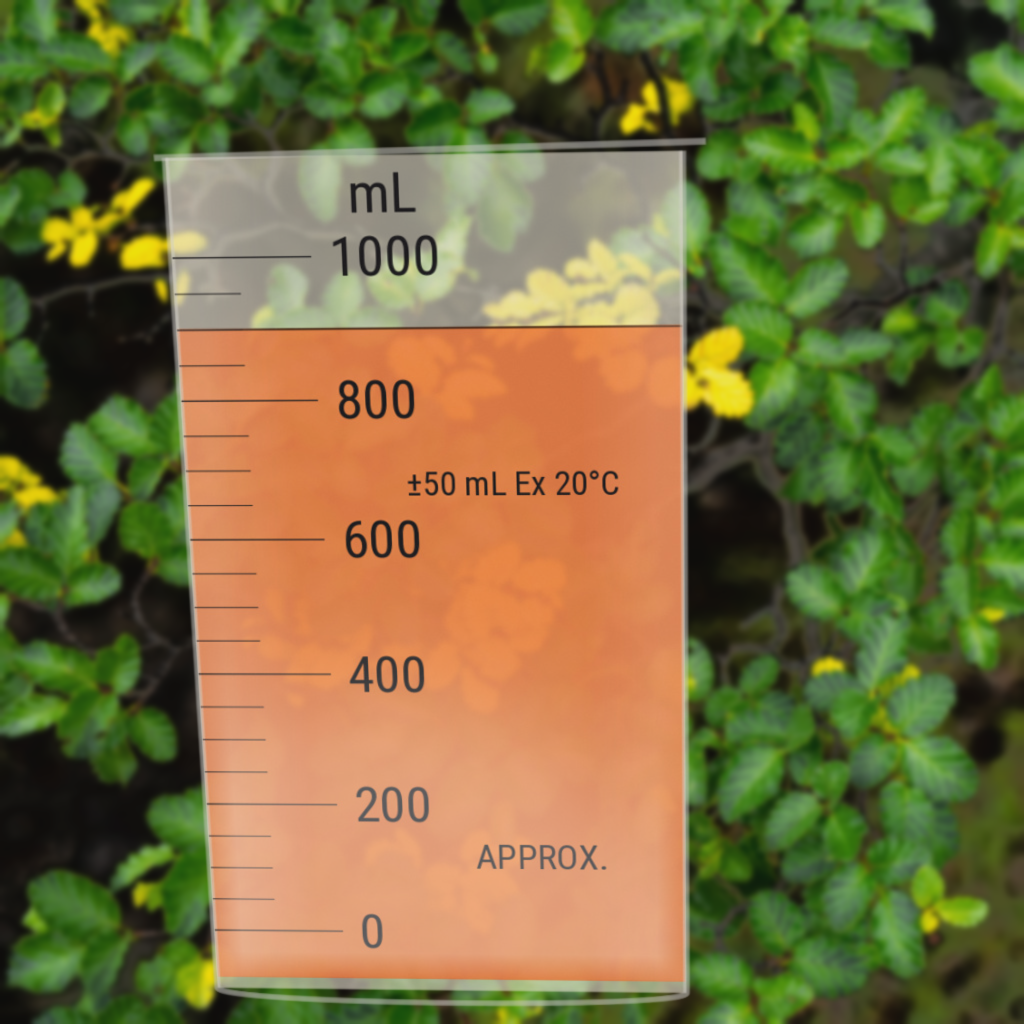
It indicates 900 mL
